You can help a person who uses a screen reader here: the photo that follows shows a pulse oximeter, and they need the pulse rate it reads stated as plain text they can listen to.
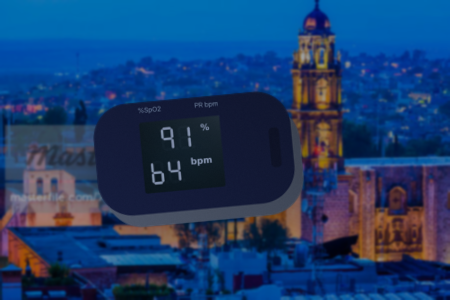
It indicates 64 bpm
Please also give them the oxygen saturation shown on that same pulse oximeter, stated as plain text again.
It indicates 91 %
